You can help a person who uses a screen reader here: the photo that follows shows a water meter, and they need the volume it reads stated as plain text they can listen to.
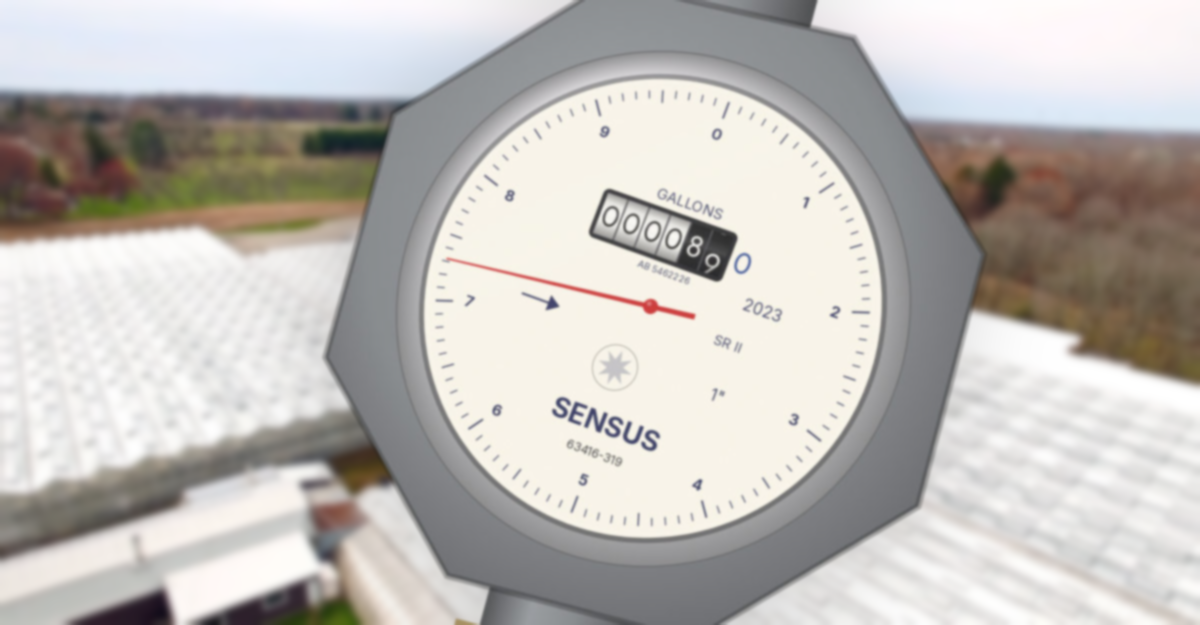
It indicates 887.3 gal
